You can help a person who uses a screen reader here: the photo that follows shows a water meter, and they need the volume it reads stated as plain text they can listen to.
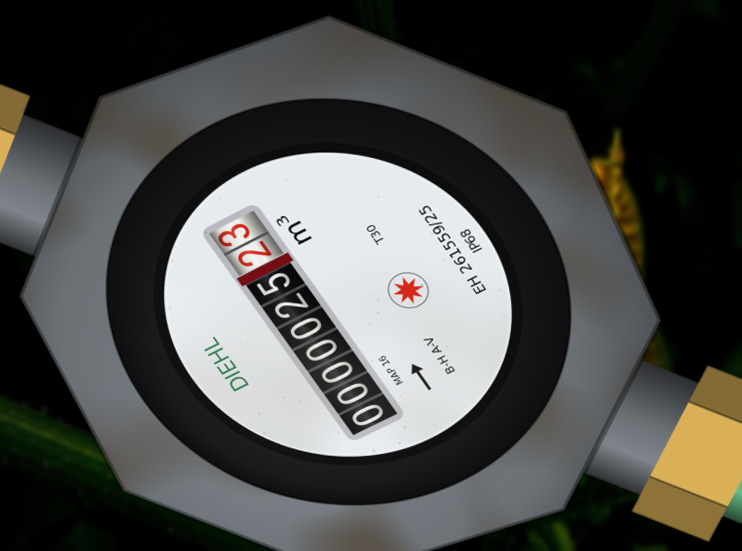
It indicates 25.23 m³
